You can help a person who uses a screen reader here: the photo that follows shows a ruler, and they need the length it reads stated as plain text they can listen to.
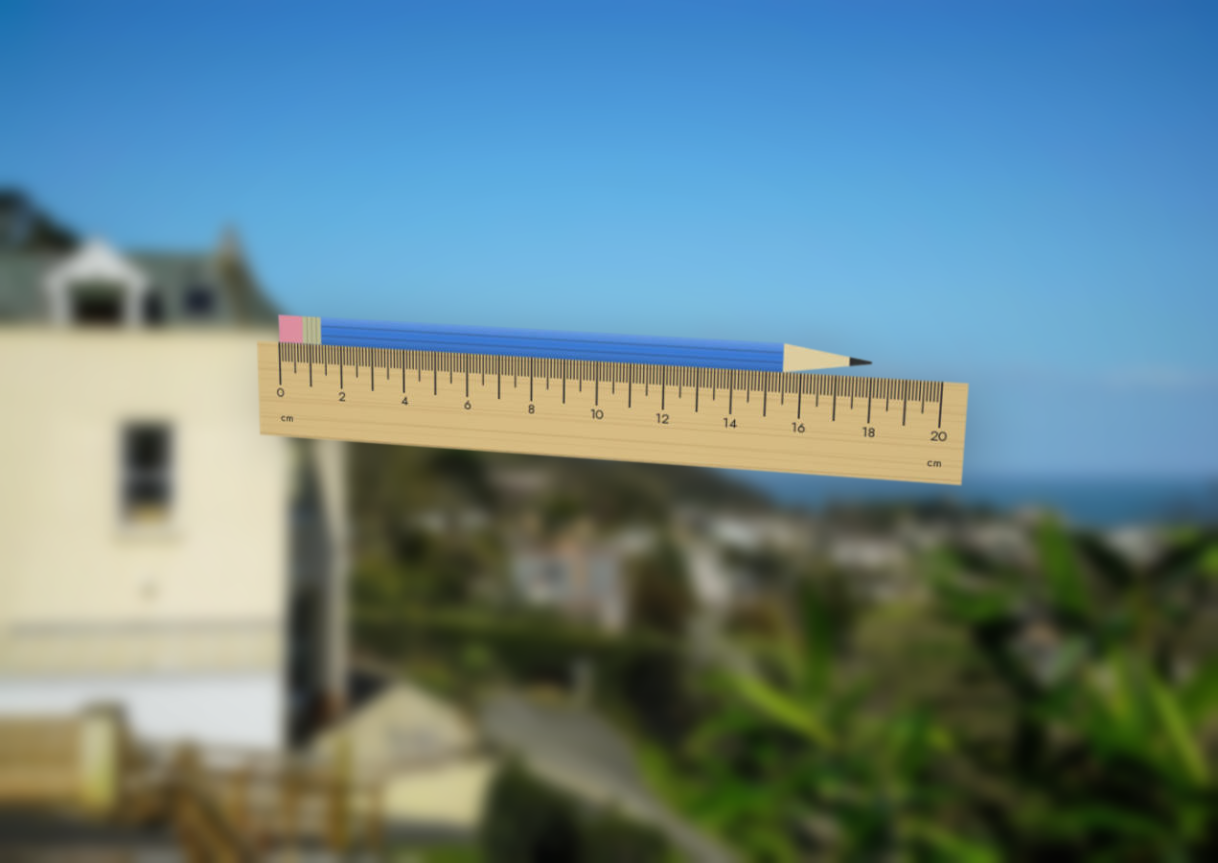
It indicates 18 cm
